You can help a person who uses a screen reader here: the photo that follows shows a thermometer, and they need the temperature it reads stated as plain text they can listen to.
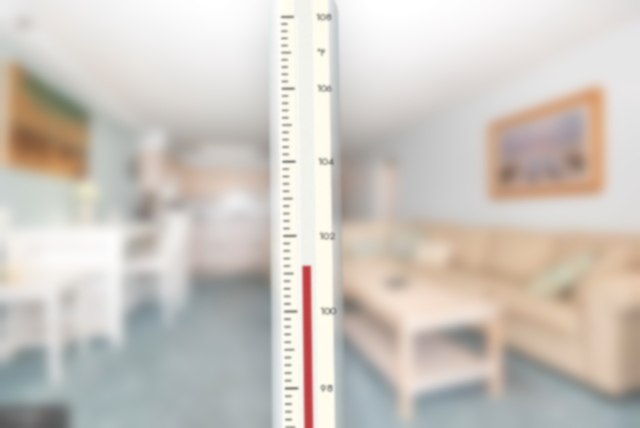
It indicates 101.2 °F
